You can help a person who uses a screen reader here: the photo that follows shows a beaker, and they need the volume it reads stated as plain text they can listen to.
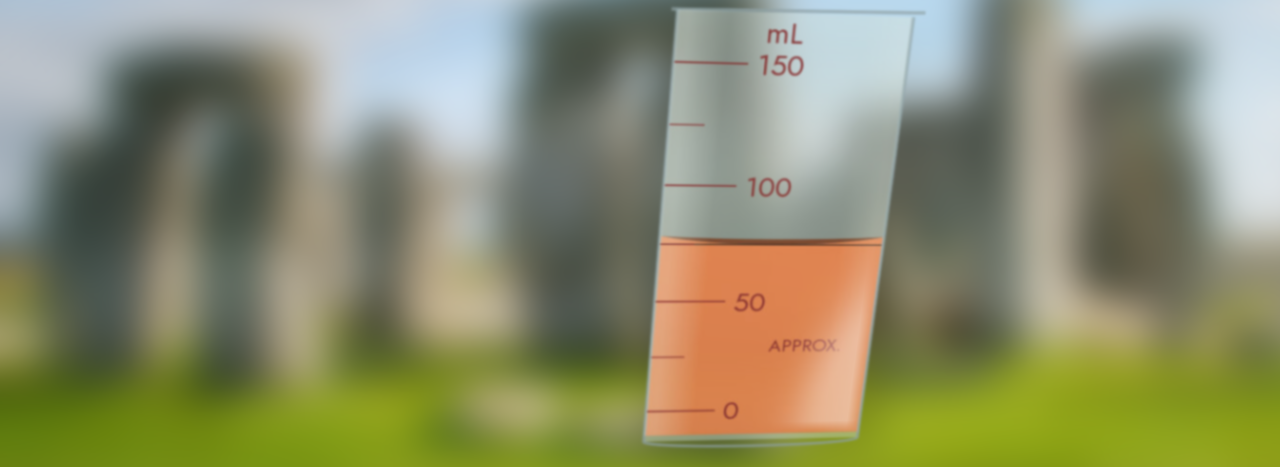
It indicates 75 mL
